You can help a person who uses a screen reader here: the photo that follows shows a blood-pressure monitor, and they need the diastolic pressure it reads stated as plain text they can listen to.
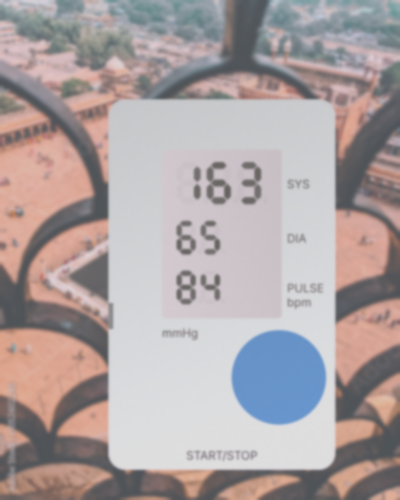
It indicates 65 mmHg
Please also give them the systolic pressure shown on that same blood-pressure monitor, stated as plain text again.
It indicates 163 mmHg
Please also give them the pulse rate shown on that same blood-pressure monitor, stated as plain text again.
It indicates 84 bpm
